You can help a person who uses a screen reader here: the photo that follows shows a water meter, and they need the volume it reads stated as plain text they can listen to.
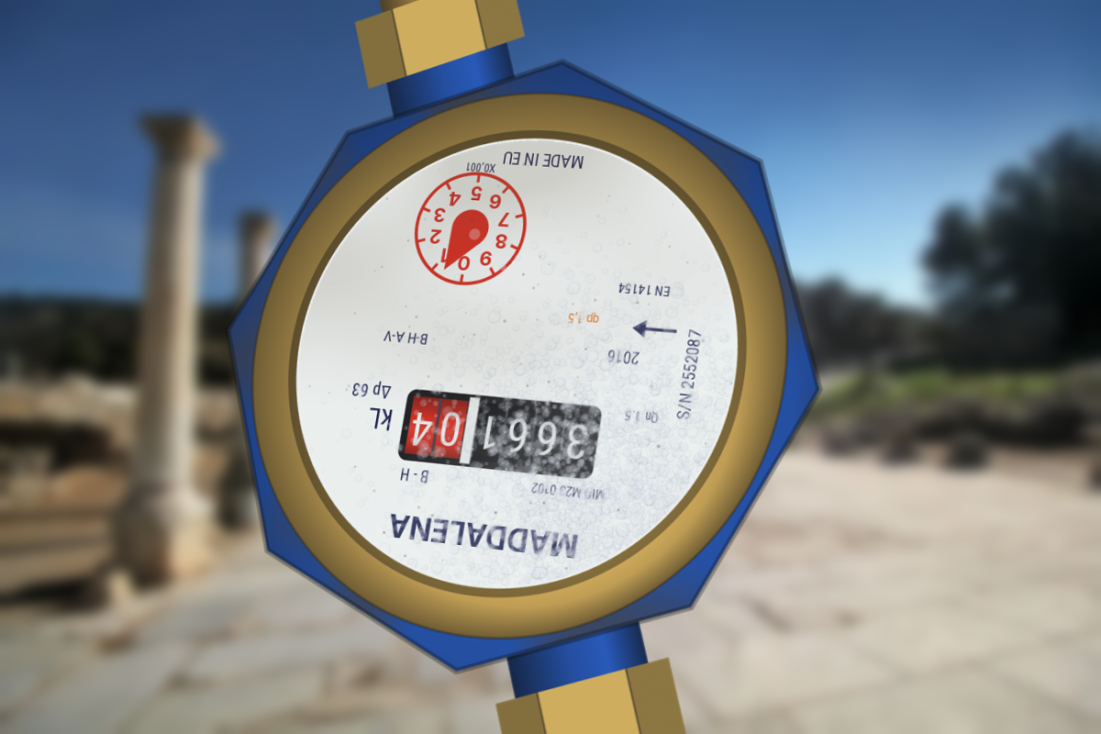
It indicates 3661.040 kL
